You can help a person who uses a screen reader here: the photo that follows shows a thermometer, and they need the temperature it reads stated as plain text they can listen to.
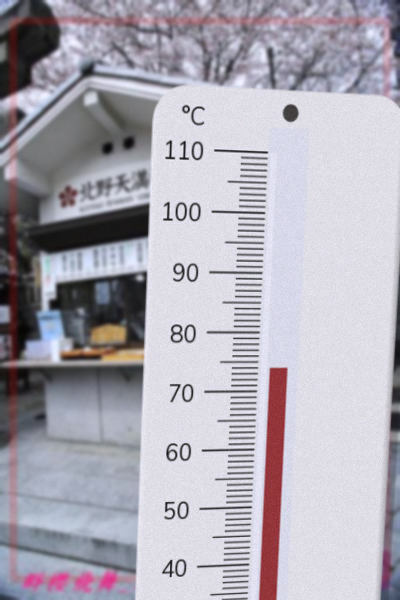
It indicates 74 °C
